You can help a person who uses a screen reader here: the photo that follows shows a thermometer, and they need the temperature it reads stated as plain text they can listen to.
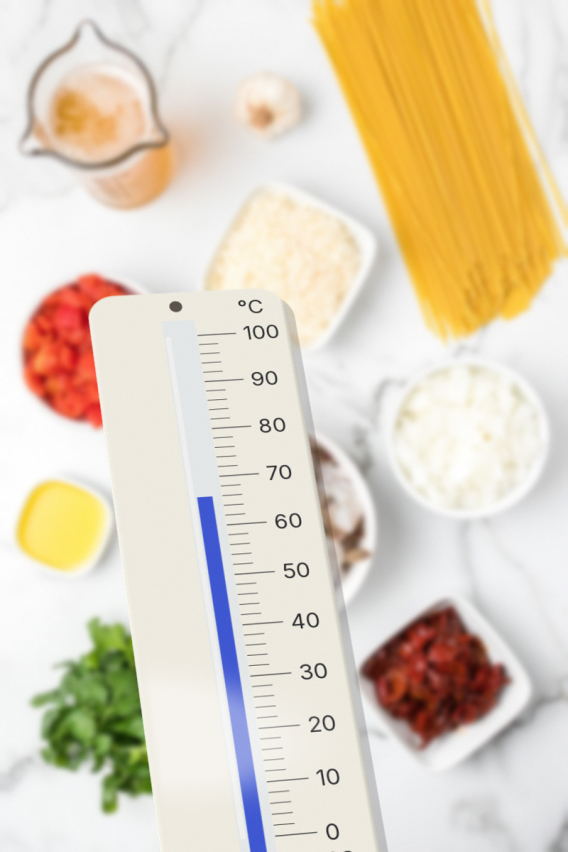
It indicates 66 °C
